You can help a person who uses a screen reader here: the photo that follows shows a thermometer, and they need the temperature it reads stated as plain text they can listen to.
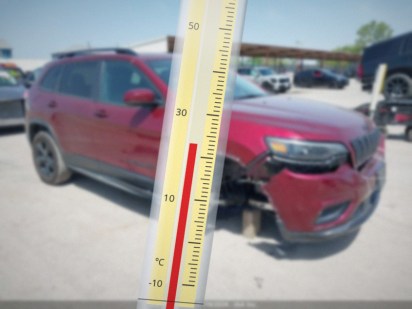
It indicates 23 °C
